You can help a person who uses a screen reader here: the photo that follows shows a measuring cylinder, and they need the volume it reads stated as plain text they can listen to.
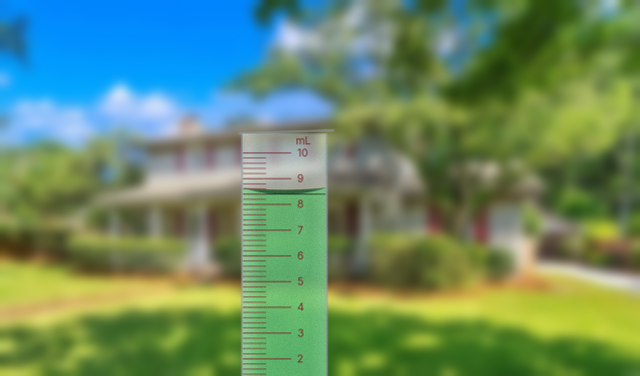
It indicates 8.4 mL
